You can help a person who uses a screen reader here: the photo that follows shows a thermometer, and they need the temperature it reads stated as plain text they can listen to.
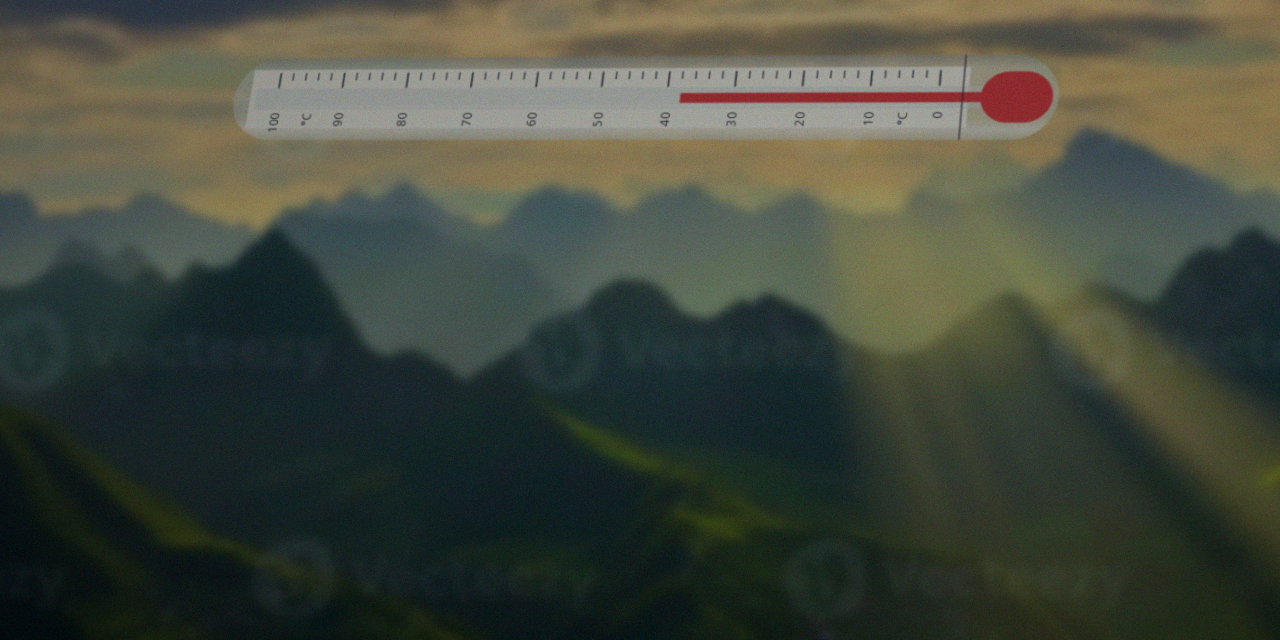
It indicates 38 °C
